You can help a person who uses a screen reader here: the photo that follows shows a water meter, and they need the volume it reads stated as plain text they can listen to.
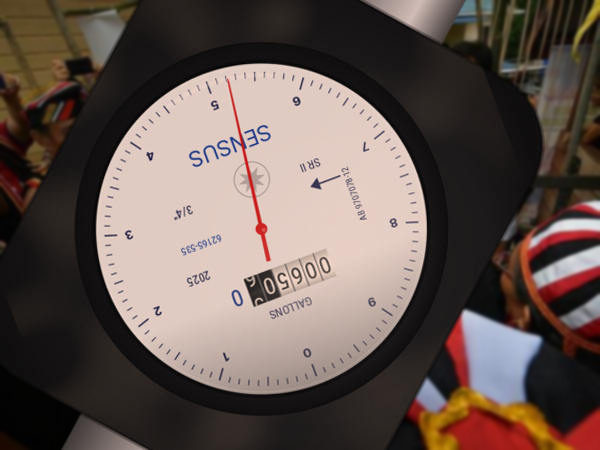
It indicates 65055.2 gal
